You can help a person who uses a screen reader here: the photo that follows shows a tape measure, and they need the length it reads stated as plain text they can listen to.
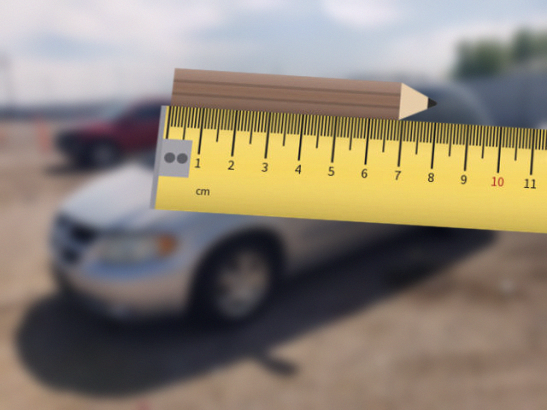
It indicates 8 cm
